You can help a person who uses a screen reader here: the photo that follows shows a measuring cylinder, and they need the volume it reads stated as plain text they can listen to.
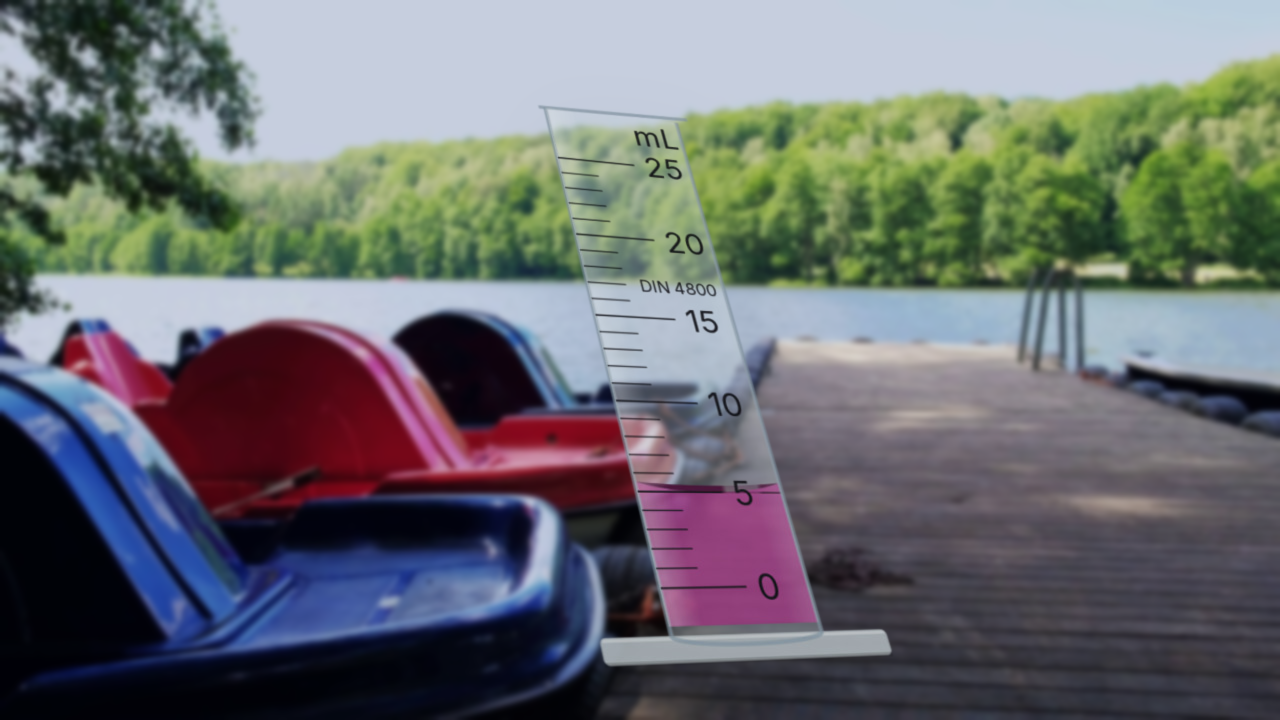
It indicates 5 mL
